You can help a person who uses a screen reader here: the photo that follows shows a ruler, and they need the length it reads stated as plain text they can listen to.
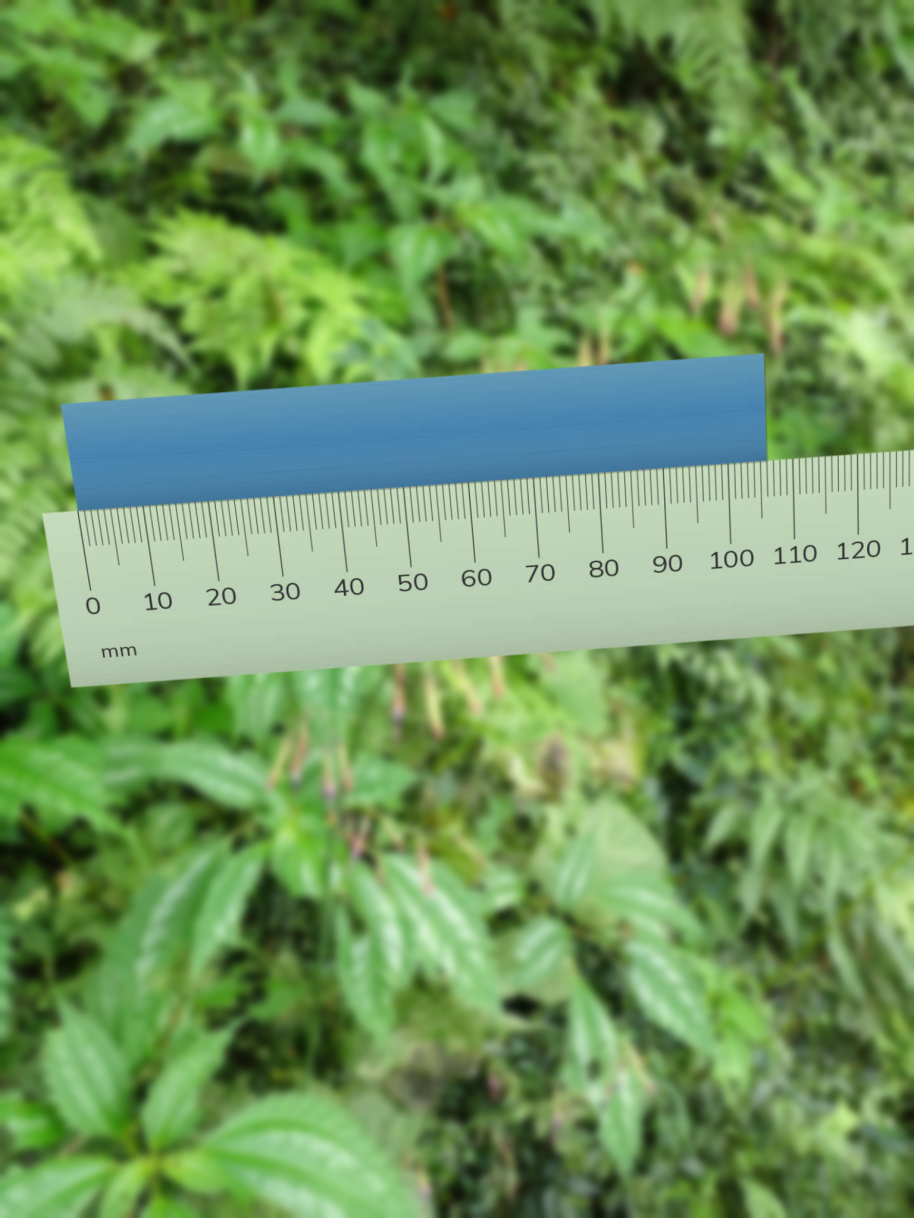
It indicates 106 mm
